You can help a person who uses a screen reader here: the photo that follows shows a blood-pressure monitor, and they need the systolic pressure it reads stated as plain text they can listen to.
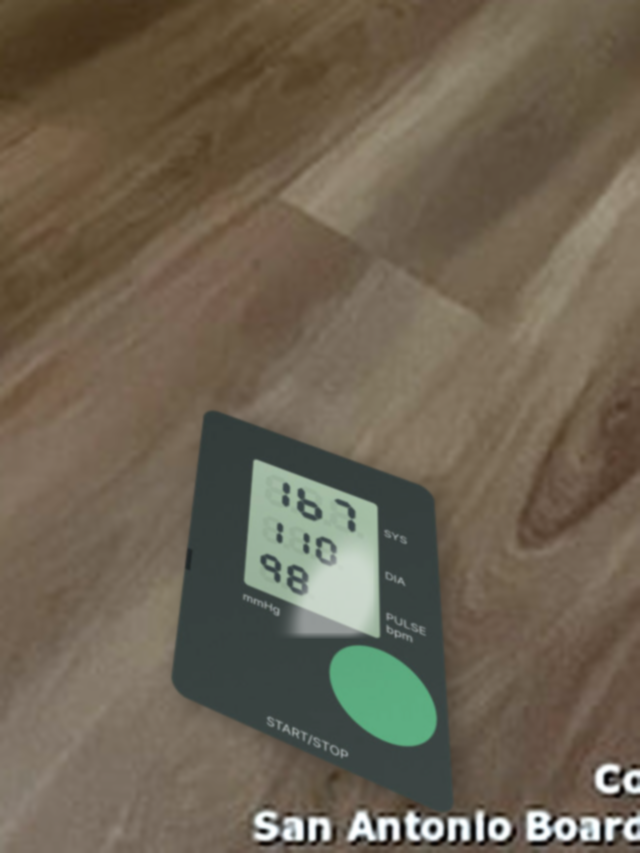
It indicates 167 mmHg
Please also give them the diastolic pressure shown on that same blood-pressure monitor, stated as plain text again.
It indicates 110 mmHg
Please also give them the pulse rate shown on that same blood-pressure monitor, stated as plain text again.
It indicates 98 bpm
